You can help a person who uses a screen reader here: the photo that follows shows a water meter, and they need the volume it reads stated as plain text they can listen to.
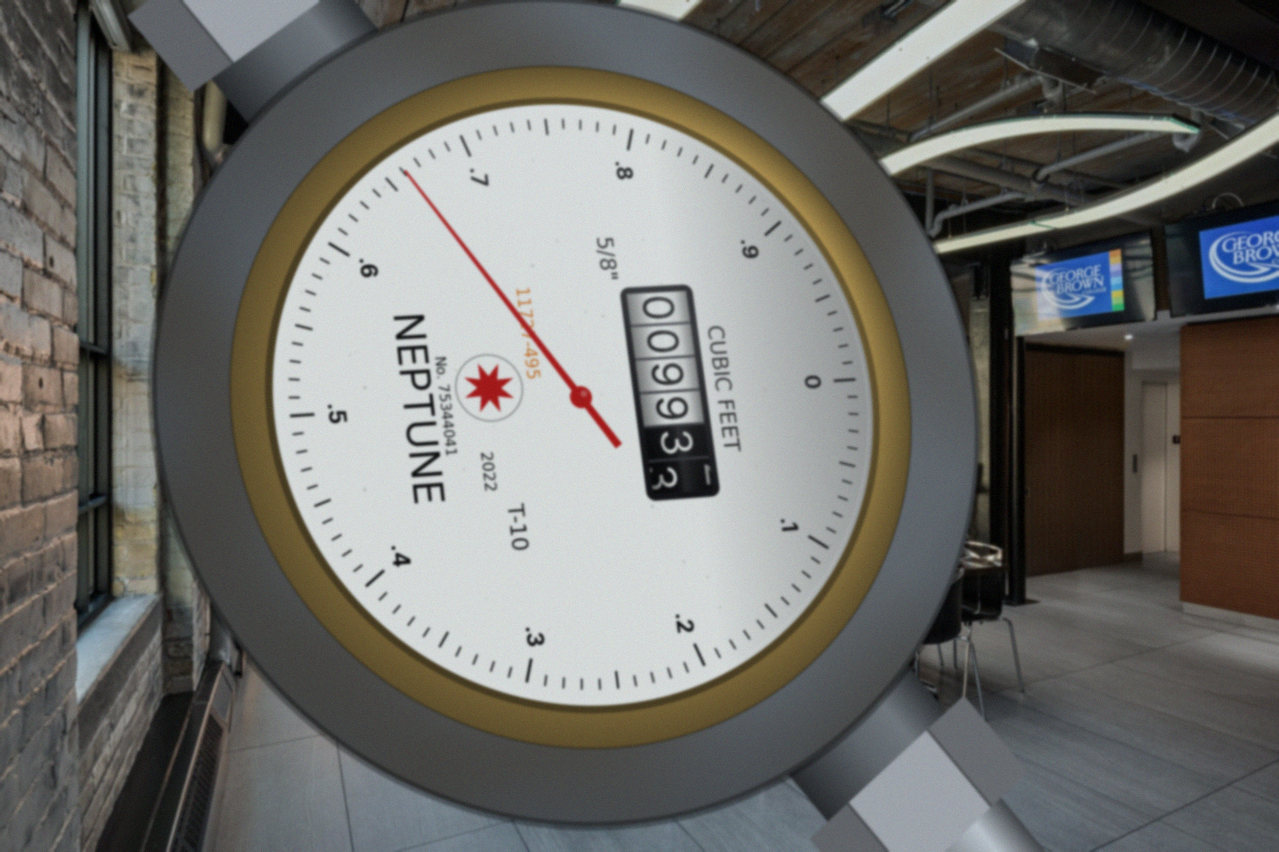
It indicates 9932.66 ft³
